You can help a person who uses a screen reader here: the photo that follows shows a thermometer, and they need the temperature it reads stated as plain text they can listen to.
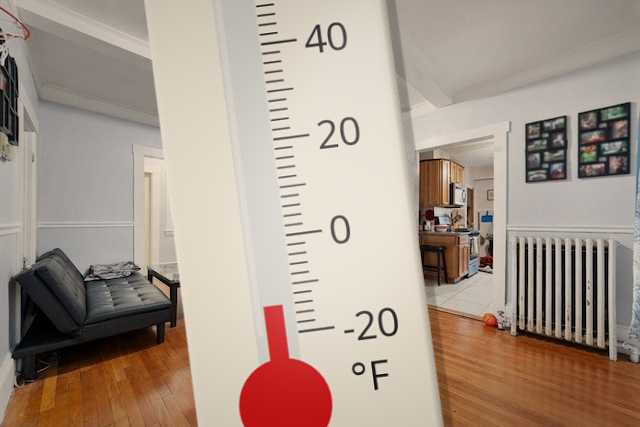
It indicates -14 °F
